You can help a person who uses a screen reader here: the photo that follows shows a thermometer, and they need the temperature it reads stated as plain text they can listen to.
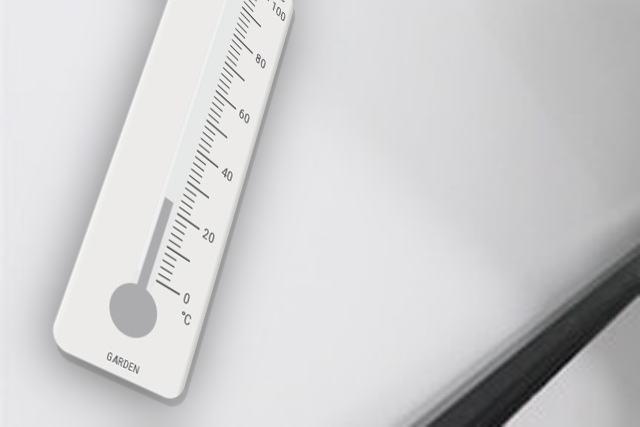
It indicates 22 °C
